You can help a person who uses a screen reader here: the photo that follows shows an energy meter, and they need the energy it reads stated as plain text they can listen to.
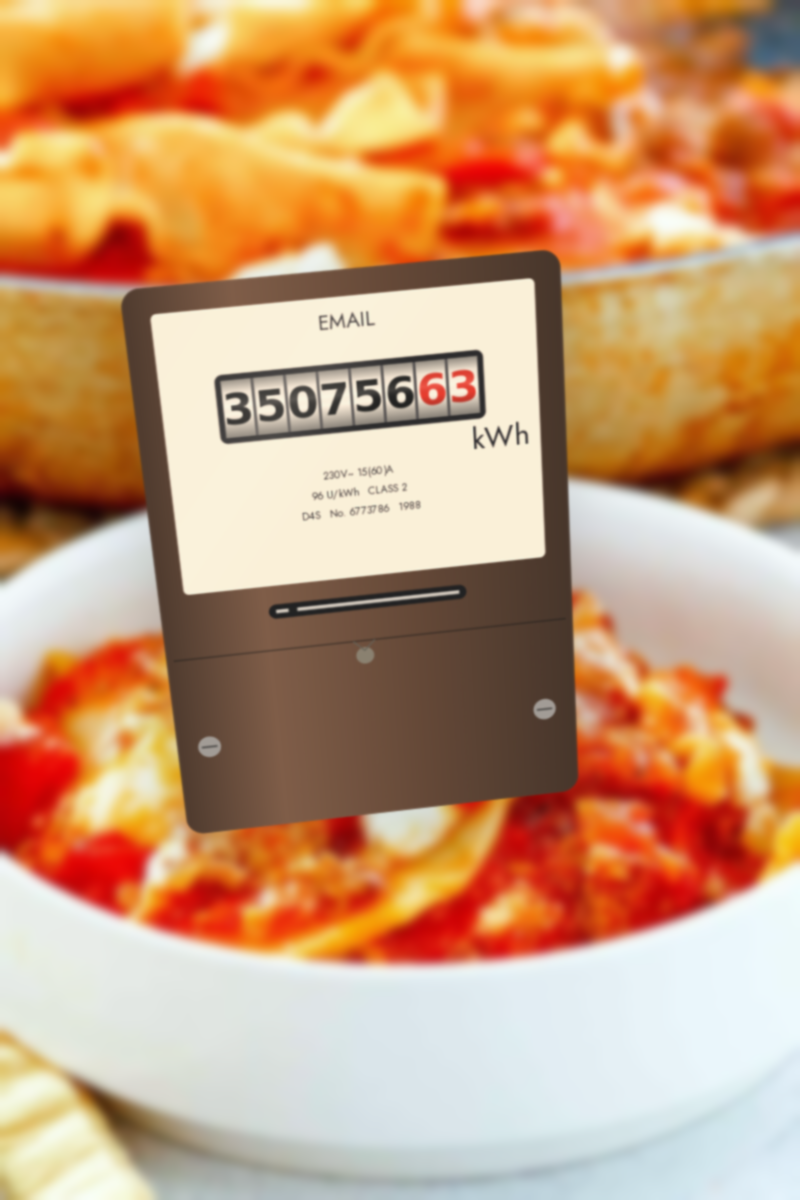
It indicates 350756.63 kWh
